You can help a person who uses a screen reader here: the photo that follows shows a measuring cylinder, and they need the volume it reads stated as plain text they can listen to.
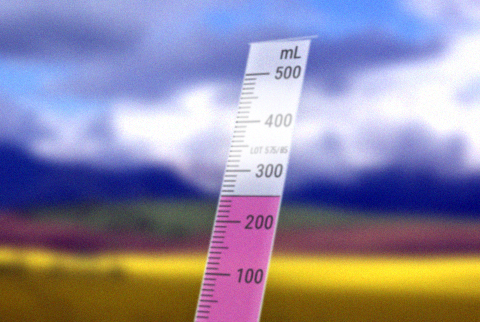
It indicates 250 mL
